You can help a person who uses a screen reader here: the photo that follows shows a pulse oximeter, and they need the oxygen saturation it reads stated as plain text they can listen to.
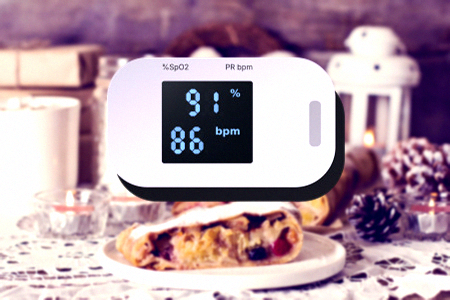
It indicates 91 %
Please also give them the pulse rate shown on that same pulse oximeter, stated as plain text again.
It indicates 86 bpm
